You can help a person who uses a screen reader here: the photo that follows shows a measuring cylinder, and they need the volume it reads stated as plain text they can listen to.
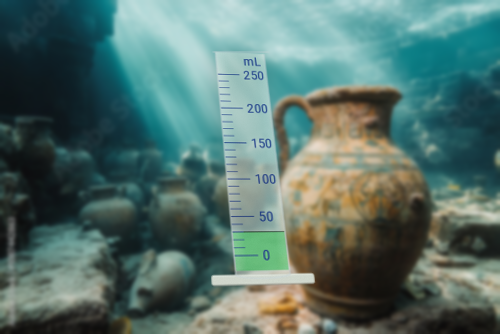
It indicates 30 mL
